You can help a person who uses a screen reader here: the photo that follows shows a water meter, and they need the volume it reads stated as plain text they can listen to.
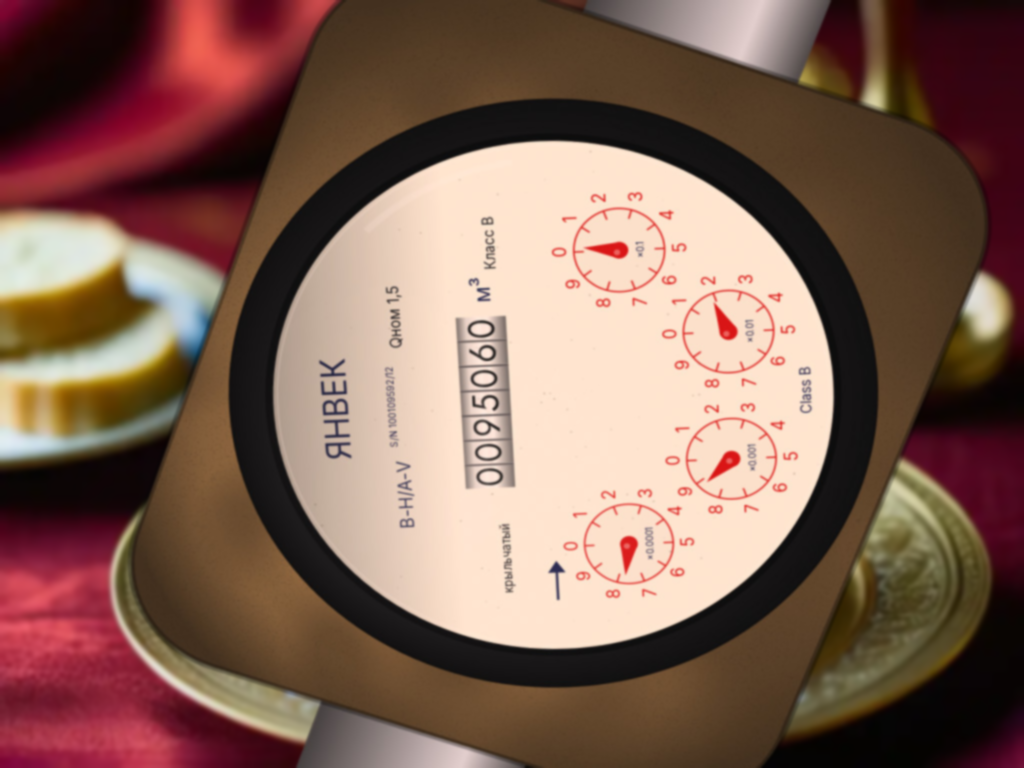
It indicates 95060.0187 m³
